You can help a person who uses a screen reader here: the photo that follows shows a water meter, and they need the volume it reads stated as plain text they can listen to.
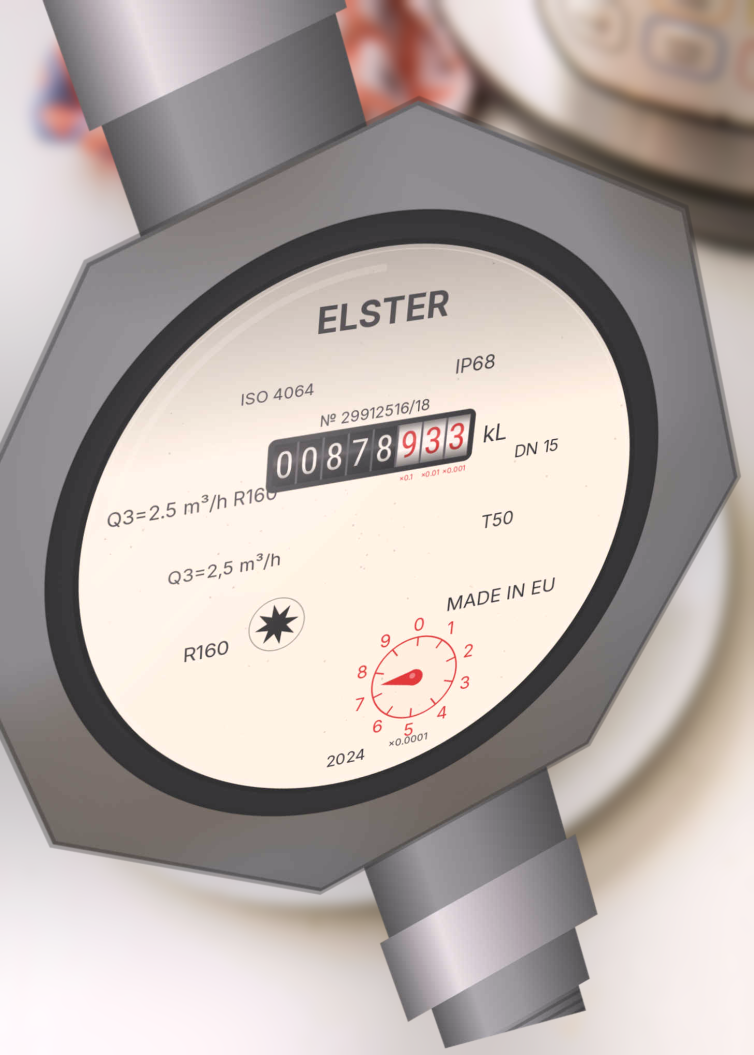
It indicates 878.9337 kL
